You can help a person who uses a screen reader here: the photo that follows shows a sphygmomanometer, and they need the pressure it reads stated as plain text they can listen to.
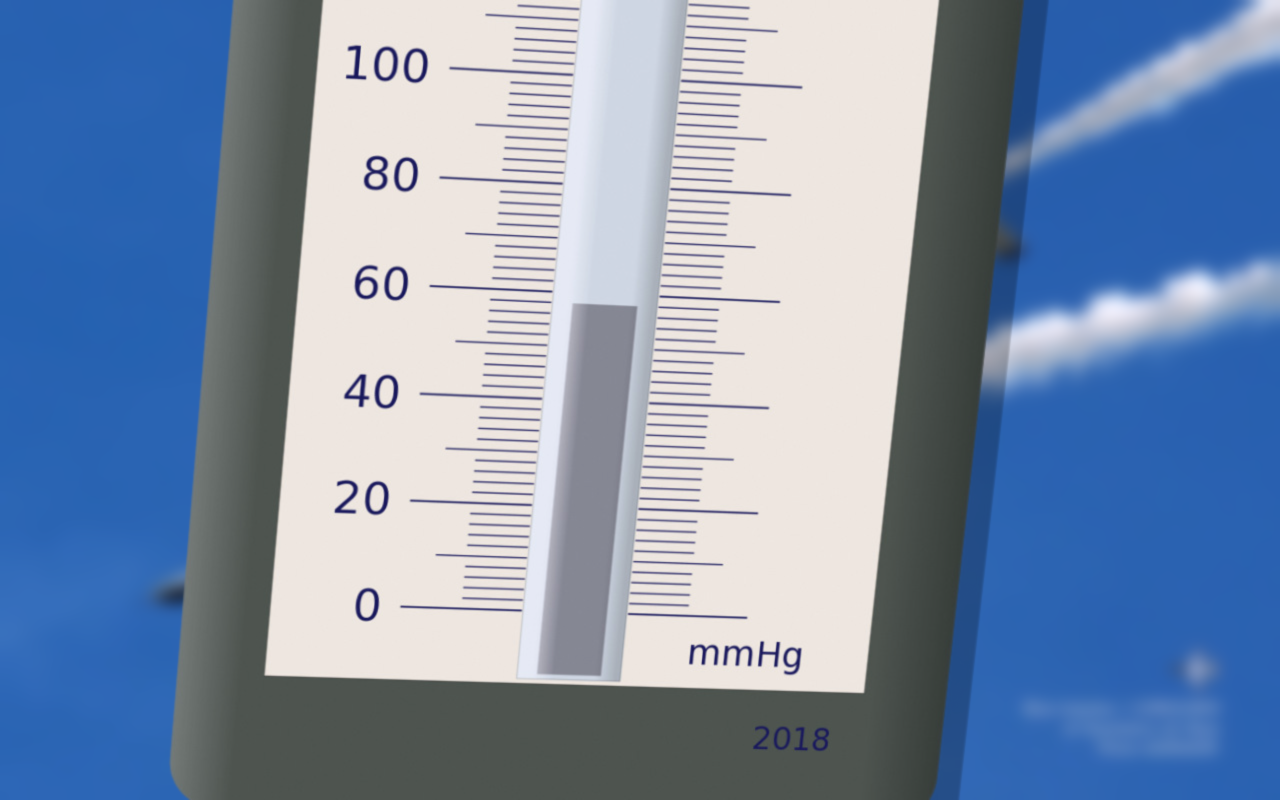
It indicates 58 mmHg
